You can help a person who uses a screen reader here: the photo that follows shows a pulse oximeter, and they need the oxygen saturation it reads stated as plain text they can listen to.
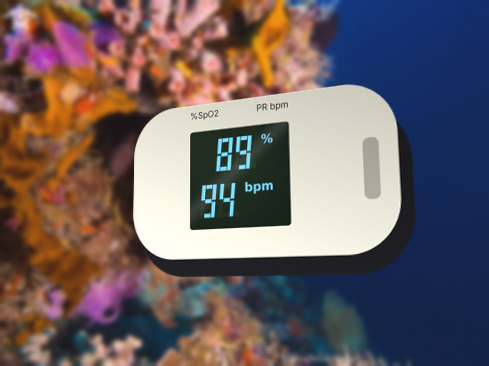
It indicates 89 %
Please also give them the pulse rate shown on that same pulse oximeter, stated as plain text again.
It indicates 94 bpm
